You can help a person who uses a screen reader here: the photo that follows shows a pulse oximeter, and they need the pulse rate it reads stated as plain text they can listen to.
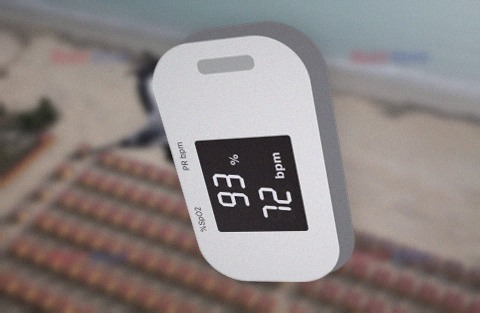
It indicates 72 bpm
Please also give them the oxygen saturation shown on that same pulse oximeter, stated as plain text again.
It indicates 93 %
